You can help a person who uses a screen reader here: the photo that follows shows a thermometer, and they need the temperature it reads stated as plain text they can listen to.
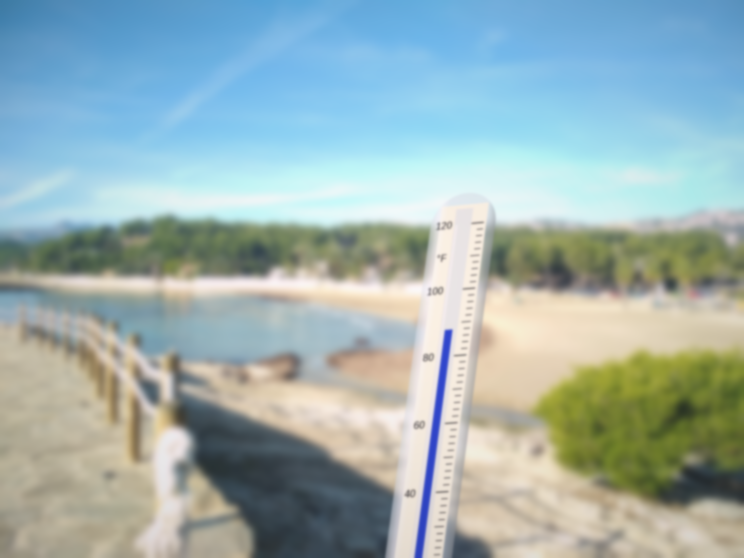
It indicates 88 °F
